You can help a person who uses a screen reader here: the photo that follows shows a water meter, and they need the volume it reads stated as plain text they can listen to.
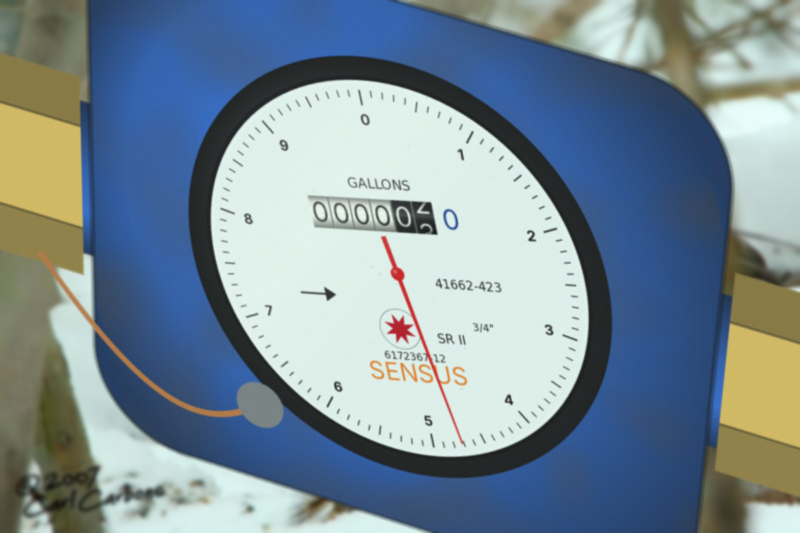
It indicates 24.7 gal
